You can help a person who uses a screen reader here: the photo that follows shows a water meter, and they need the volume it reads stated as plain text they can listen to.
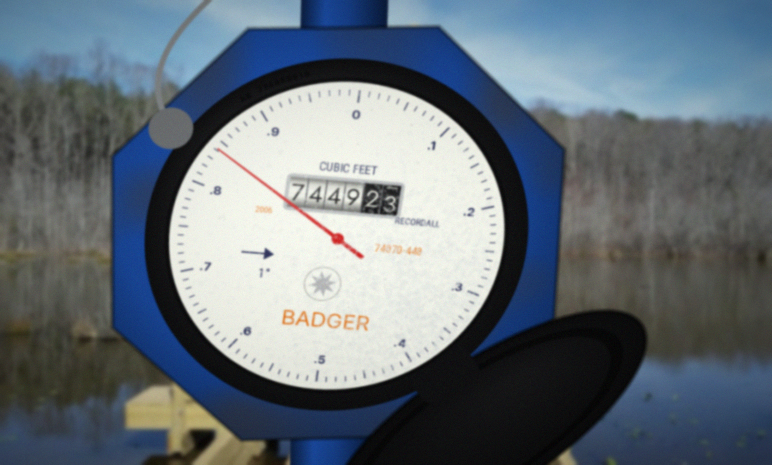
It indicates 744922.84 ft³
